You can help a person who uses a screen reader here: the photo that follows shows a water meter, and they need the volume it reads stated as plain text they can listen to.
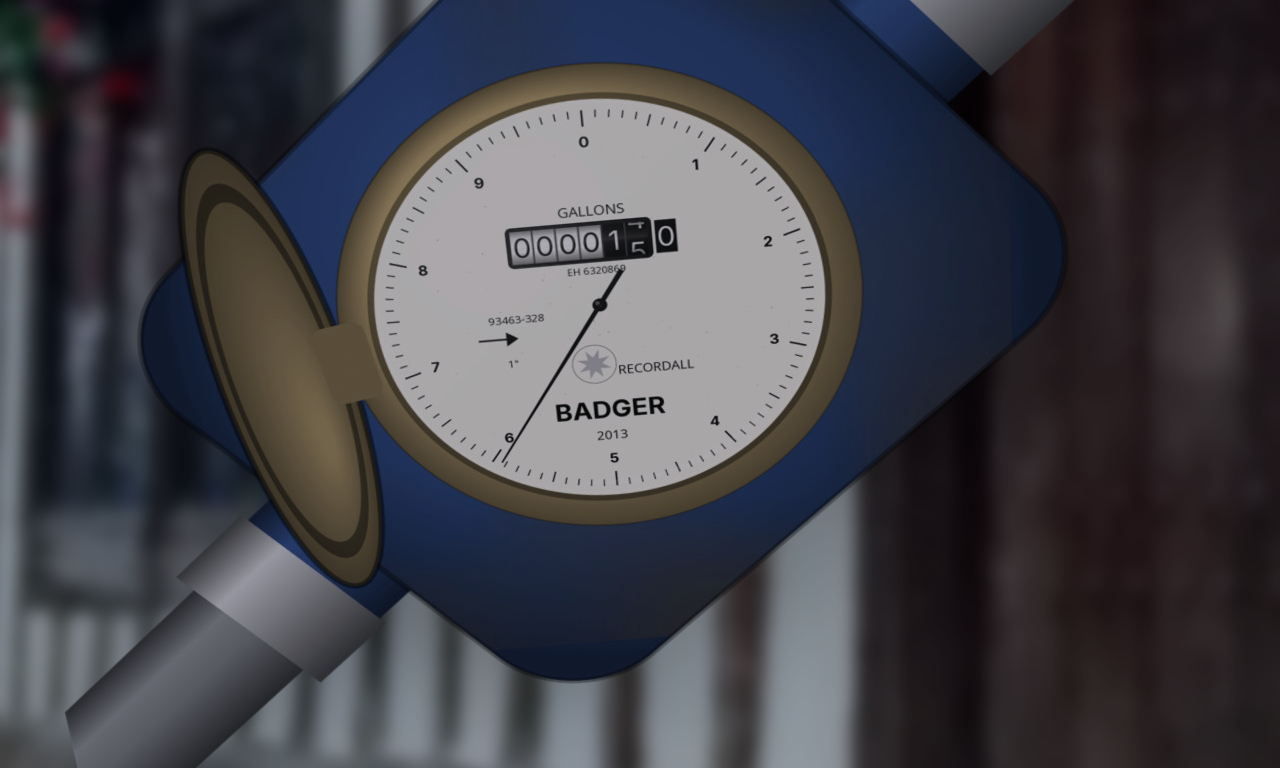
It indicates 145.9 gal
